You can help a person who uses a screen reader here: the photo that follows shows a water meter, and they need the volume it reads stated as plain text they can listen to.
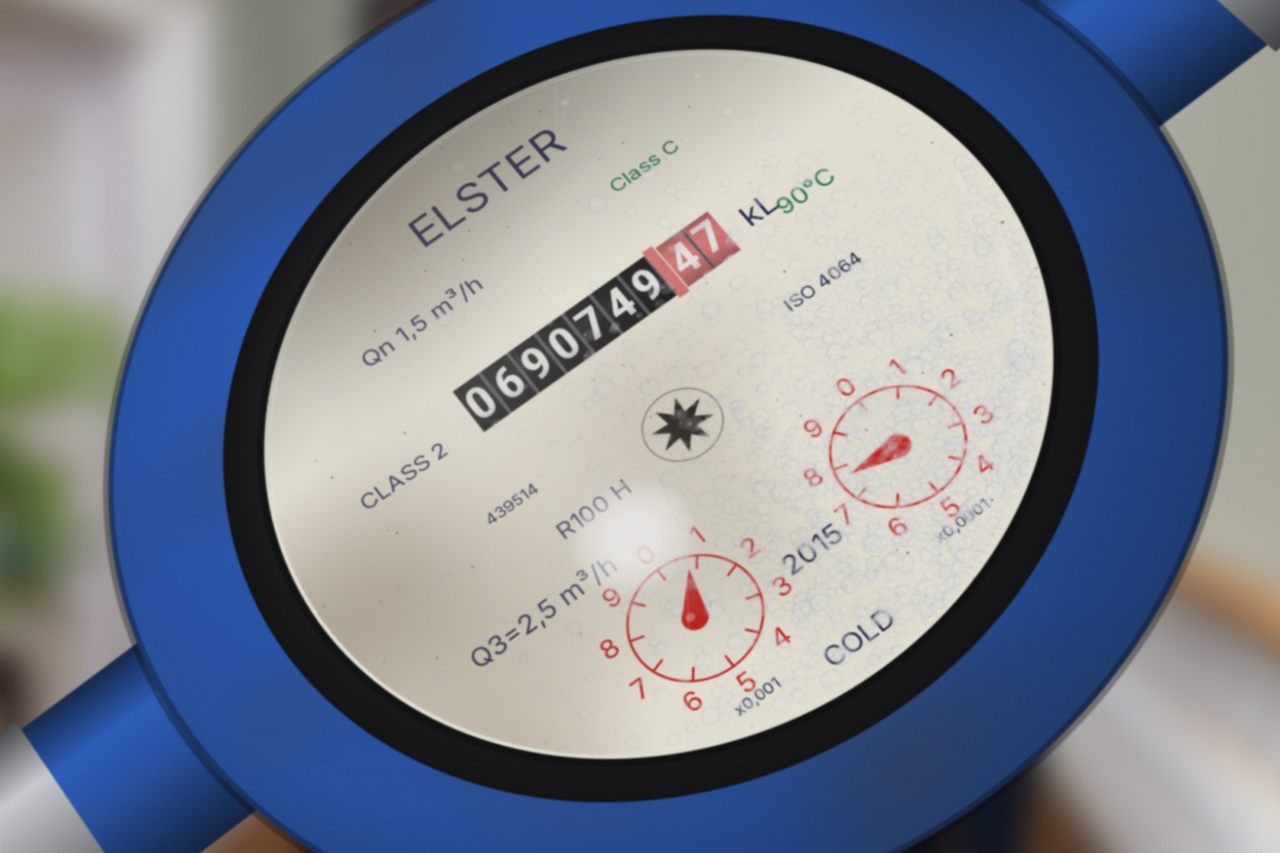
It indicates 690749.4707 kL
